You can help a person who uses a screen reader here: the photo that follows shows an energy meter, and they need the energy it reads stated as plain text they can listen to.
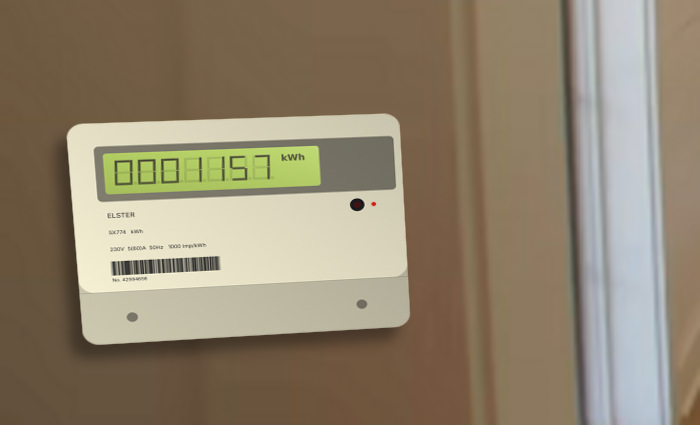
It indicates 1157 kWh
